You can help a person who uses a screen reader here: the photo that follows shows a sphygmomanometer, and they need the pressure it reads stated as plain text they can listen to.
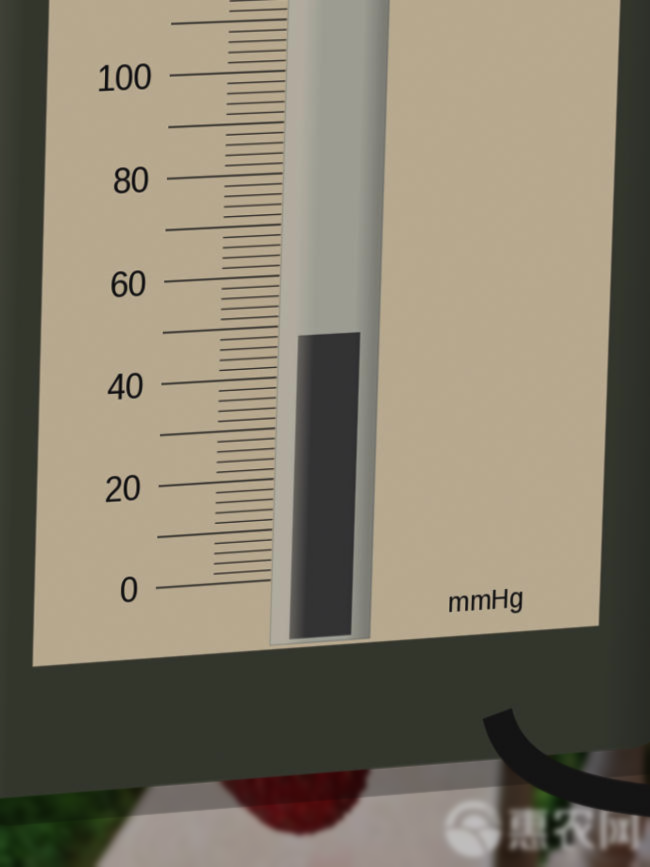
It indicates 48 mmHg
